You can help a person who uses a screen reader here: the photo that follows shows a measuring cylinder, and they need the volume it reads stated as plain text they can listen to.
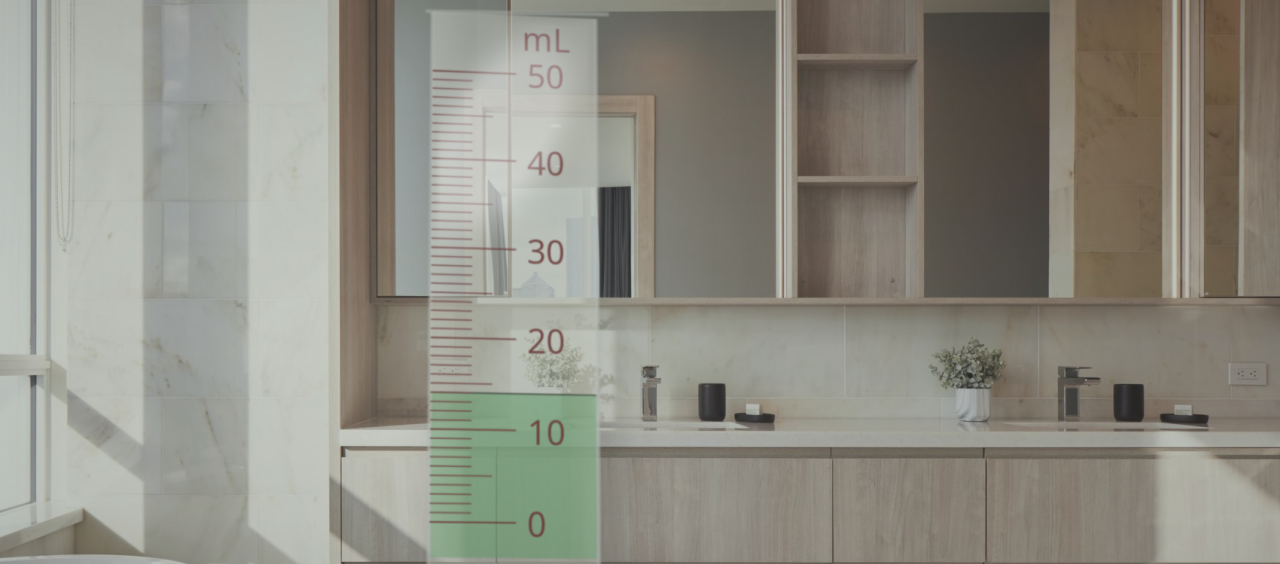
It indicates 14 mL
